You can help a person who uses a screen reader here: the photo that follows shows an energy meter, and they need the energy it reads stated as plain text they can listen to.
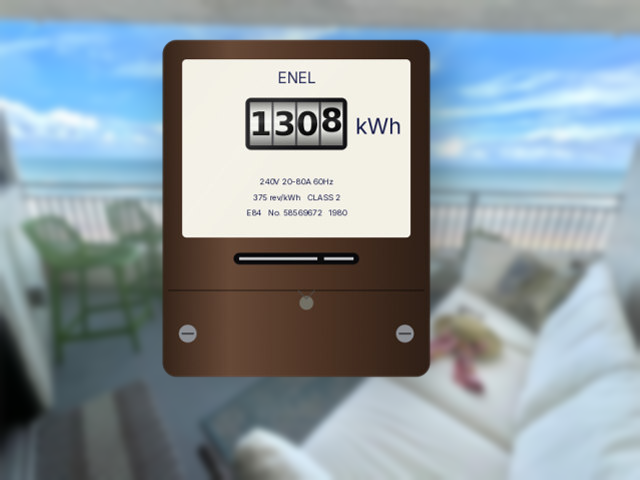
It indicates 1308 kWh
